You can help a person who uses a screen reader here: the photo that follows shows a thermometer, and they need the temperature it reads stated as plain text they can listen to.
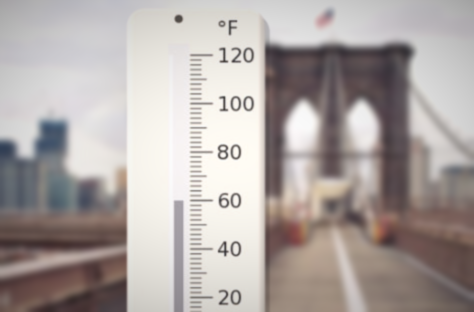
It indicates 60 °F
